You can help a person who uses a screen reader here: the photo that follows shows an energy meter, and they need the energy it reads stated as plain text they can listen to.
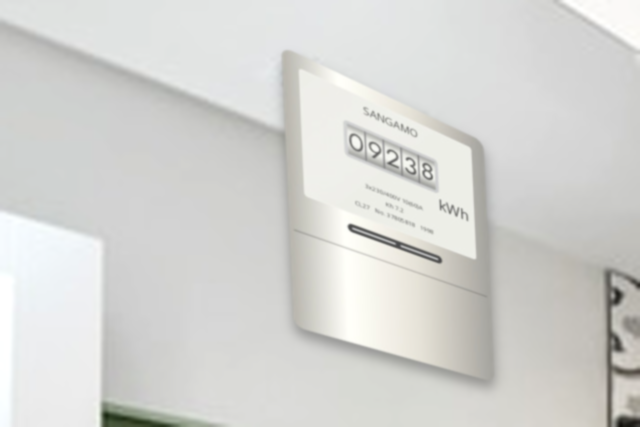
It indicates 9238 kWh
